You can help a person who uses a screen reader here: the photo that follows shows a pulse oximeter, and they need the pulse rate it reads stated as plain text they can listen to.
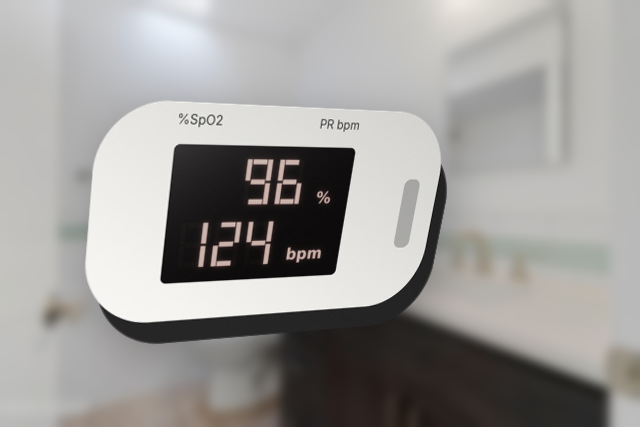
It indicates 124 bpm
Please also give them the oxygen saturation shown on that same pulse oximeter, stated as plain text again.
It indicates 96 %
